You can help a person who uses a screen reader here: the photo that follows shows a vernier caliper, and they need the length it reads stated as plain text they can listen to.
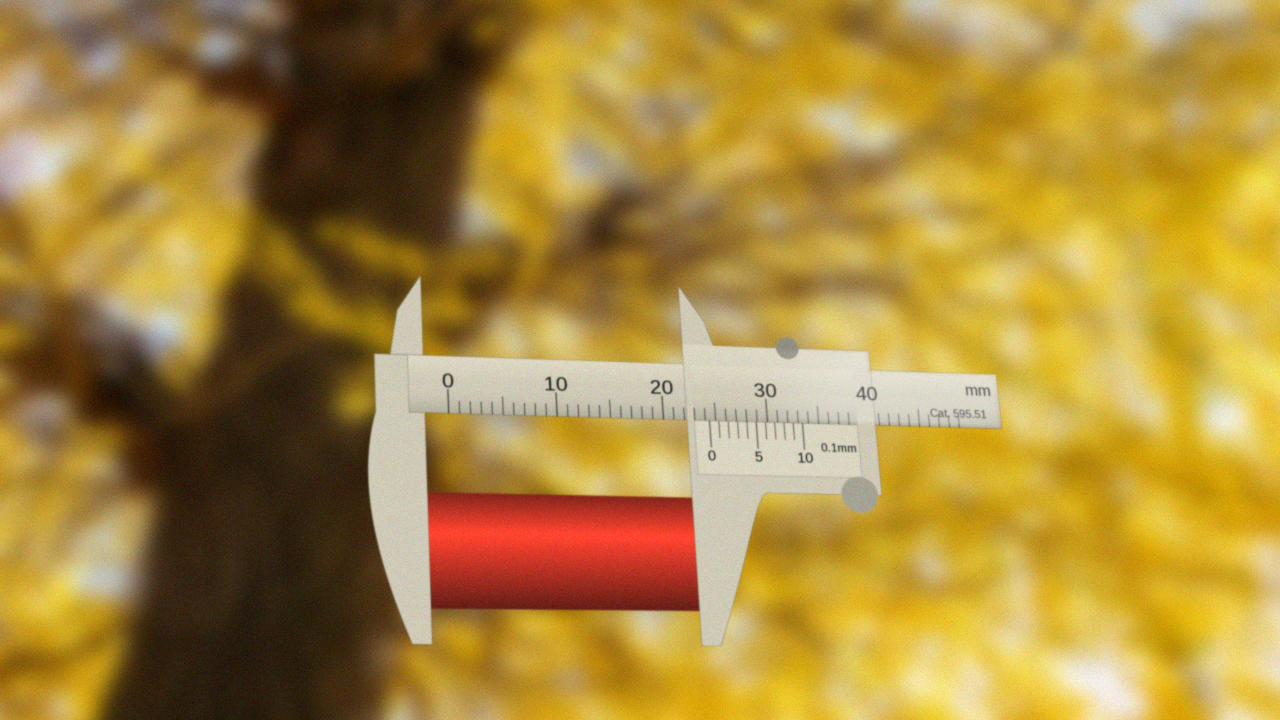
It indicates 24.4 mm
